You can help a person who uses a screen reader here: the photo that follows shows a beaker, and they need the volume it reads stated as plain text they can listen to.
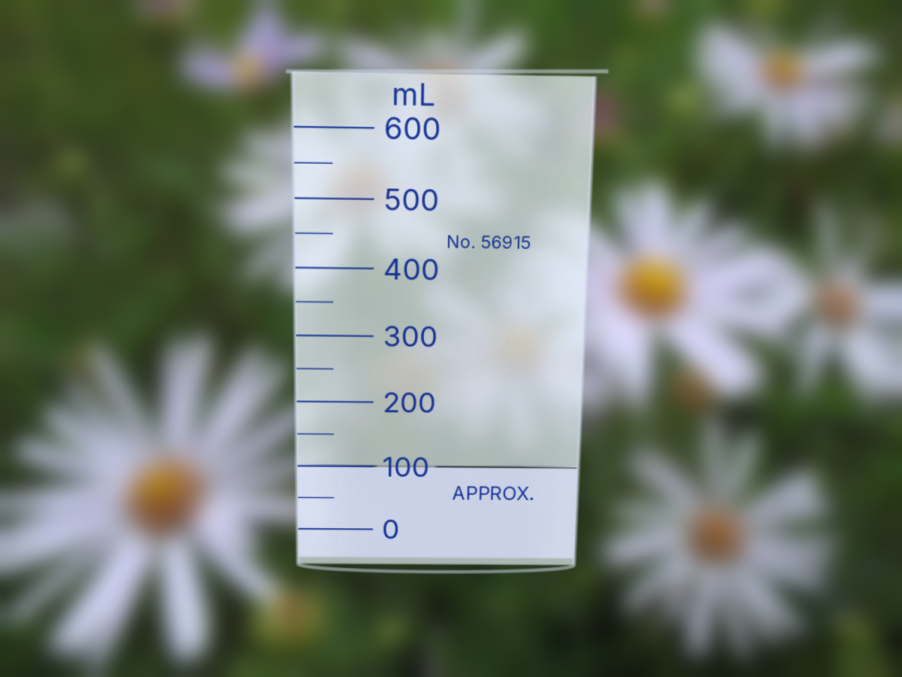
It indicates 100 mL
